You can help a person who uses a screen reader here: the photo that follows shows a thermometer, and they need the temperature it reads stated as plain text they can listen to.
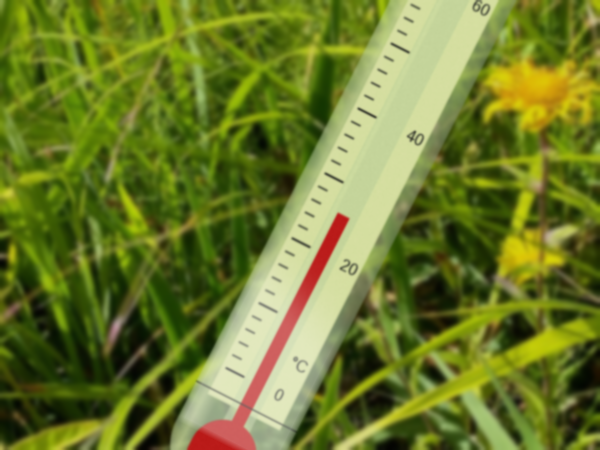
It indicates 26 °C
